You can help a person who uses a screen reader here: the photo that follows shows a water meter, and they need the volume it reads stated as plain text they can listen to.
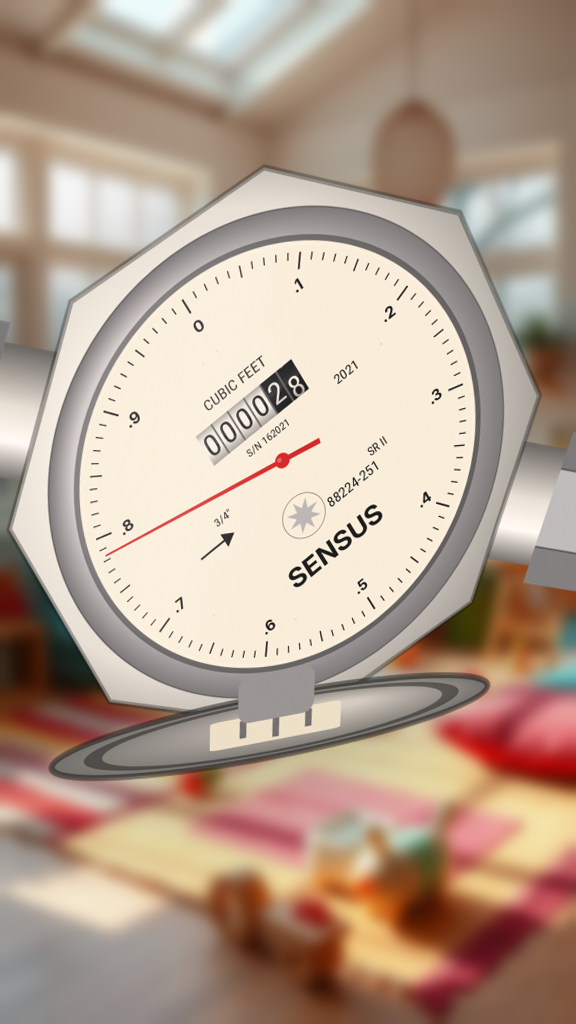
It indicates 27.78 ft³
